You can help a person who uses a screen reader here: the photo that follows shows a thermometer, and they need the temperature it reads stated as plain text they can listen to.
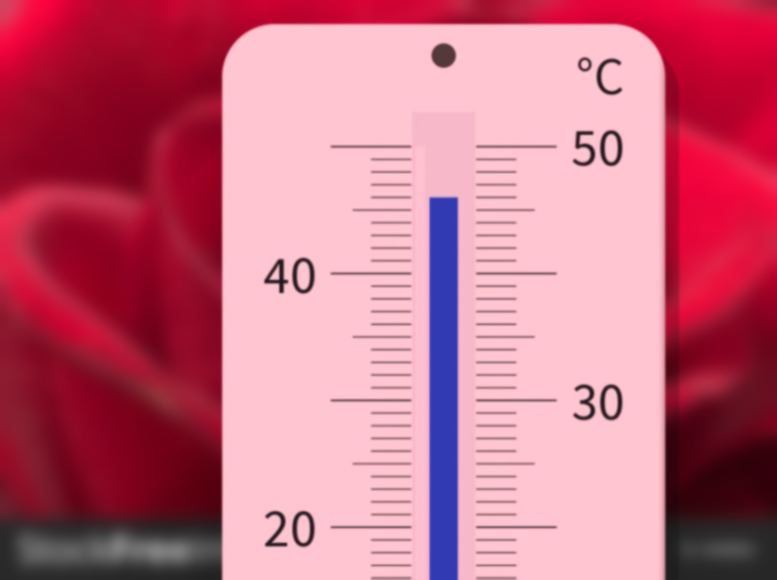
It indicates 46 °C
